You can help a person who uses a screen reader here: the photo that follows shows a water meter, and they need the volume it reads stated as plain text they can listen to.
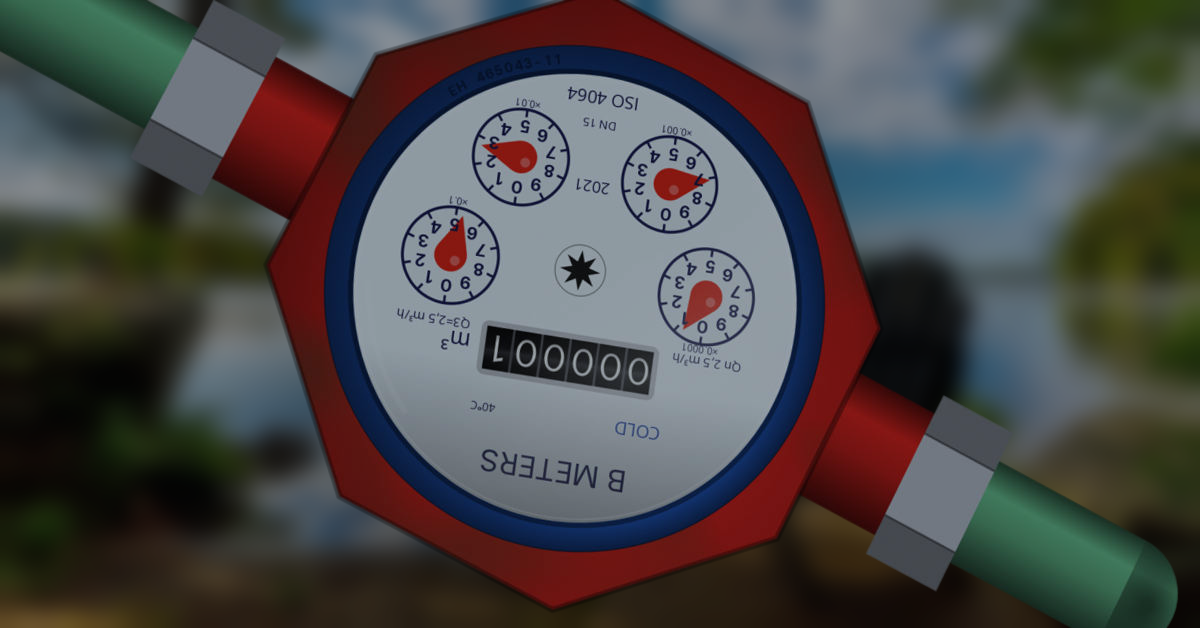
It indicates 1.5270 m³
